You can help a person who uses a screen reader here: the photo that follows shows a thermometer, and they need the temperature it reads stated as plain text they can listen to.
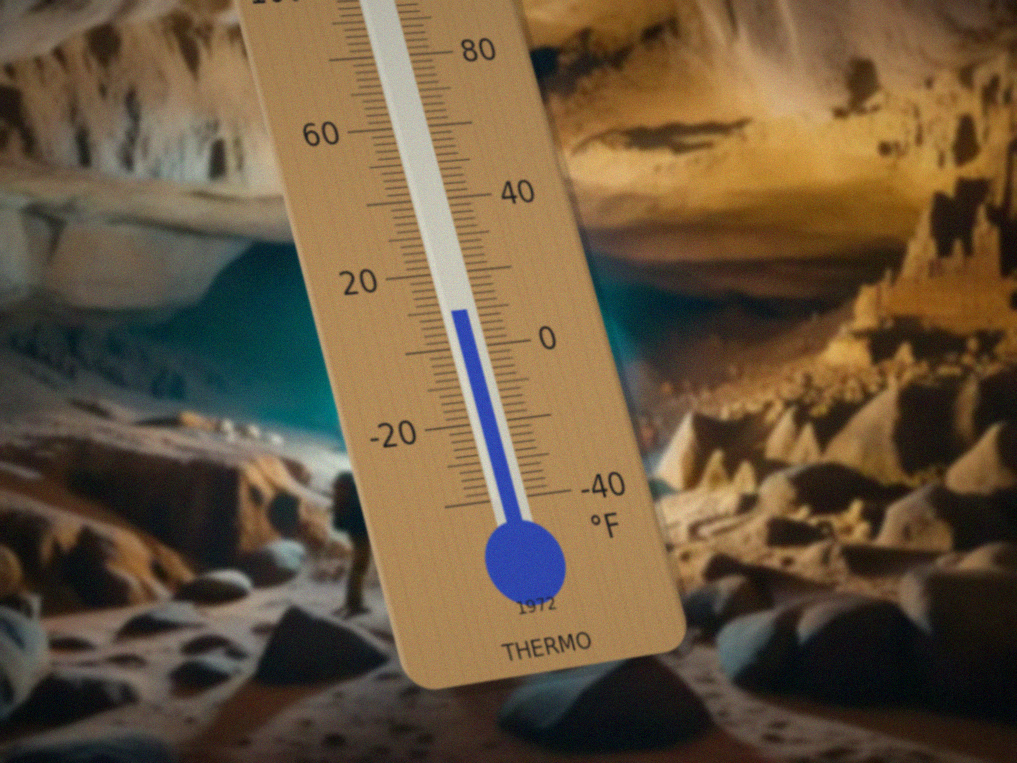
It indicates 10 °F
